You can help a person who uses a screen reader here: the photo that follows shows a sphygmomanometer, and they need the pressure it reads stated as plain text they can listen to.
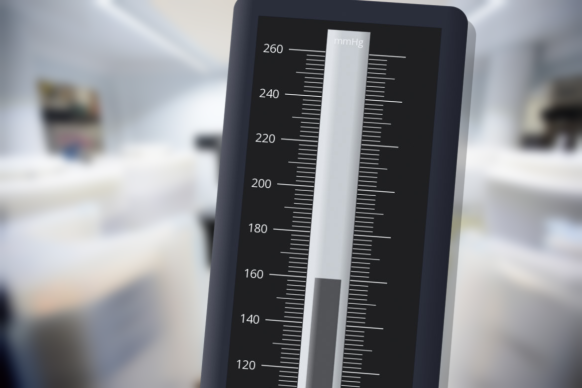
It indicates 160 mmHg
